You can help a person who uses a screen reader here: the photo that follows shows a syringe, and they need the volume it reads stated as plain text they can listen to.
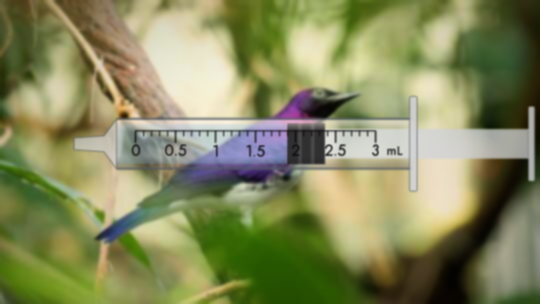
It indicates 1.9 mL
